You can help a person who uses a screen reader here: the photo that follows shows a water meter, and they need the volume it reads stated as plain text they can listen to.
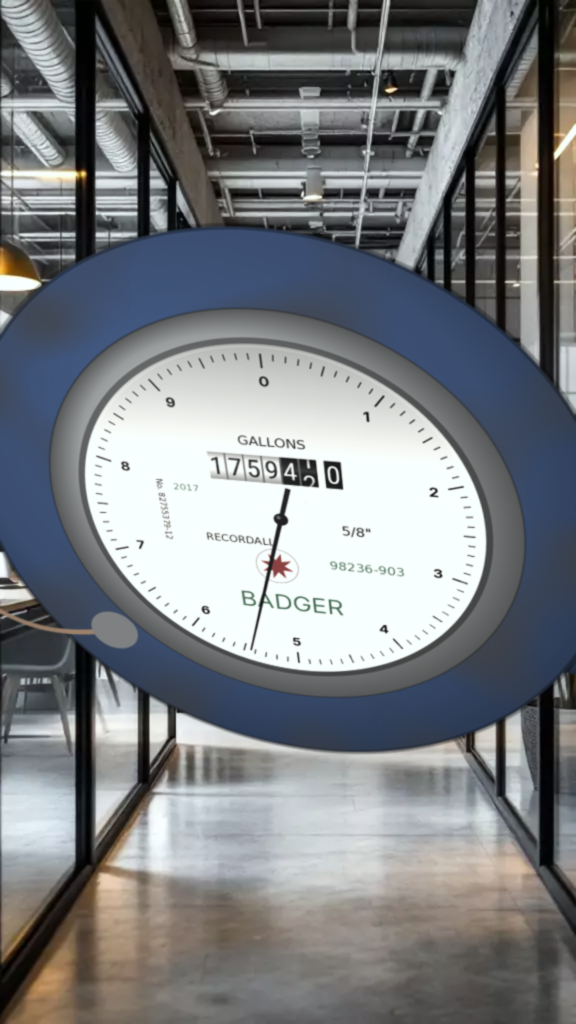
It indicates 1759415.4 gal
